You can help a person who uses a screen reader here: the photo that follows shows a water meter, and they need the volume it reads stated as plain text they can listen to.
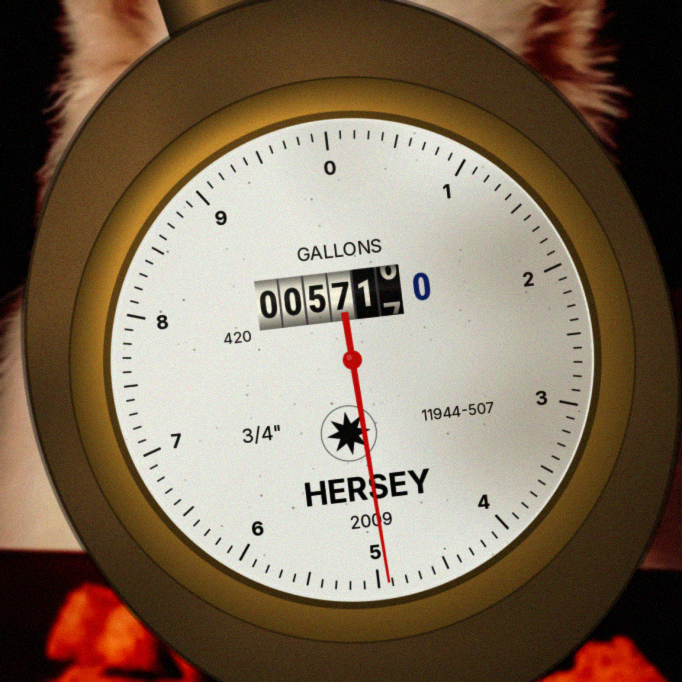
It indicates 57164.9 gal
